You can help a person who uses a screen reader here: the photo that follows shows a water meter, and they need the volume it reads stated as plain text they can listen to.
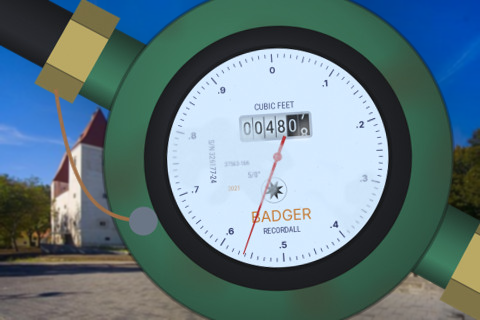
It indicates 4807.56 ft³
